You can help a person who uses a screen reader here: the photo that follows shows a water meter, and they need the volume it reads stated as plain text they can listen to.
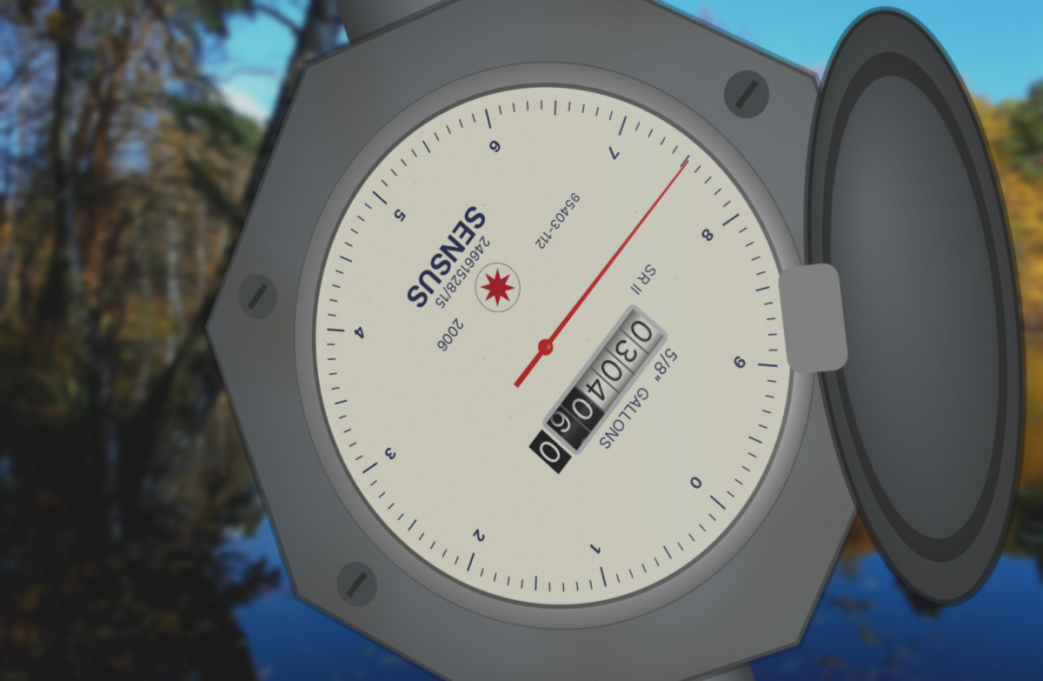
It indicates 304057.5 gal
